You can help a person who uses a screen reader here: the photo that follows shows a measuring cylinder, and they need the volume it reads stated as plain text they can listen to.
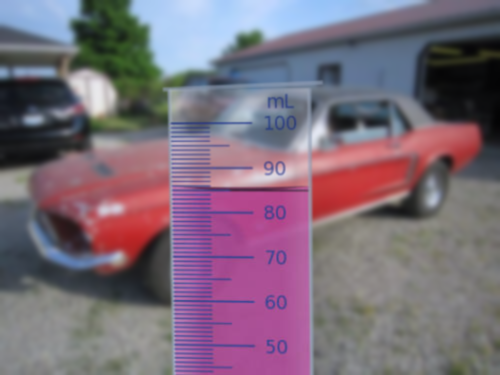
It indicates 85 mL
